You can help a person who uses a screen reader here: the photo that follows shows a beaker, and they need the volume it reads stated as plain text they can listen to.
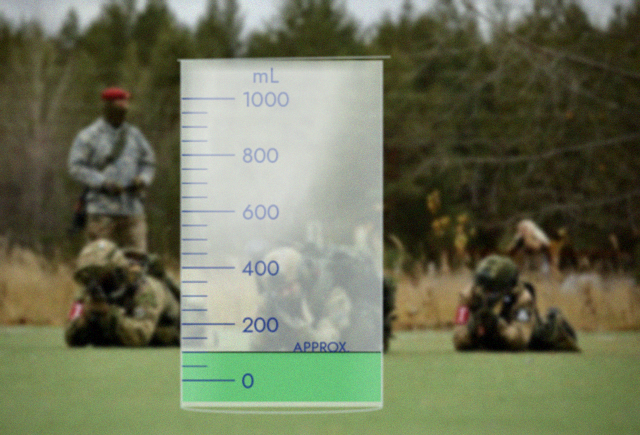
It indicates 100 mL
